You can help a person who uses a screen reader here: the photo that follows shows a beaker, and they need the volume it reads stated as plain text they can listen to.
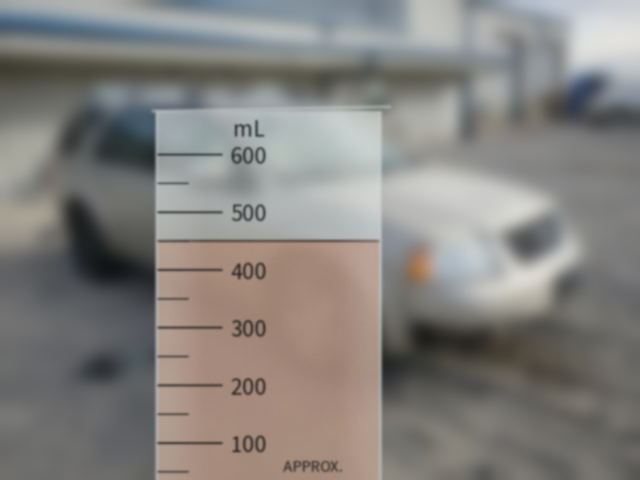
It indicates 450 mL
